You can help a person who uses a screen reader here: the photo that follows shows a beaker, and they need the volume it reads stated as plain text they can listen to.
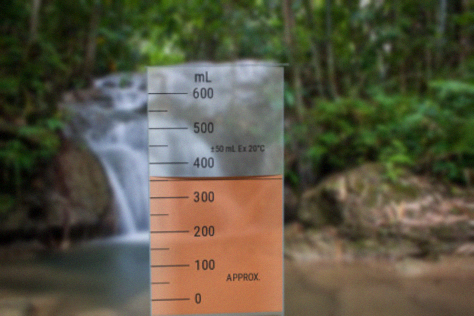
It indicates 350 mL
